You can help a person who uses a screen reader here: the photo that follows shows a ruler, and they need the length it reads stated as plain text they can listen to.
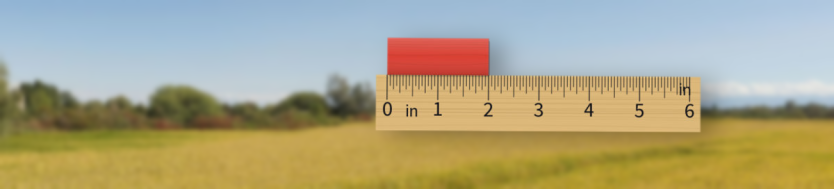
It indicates 2 in
